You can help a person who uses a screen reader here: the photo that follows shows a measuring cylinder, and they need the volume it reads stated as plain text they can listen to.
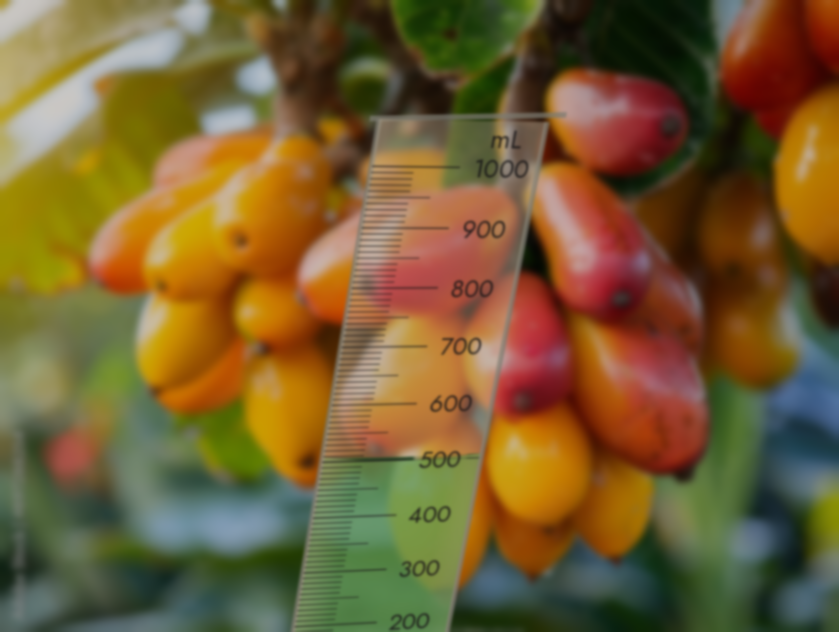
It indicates 500 mL
